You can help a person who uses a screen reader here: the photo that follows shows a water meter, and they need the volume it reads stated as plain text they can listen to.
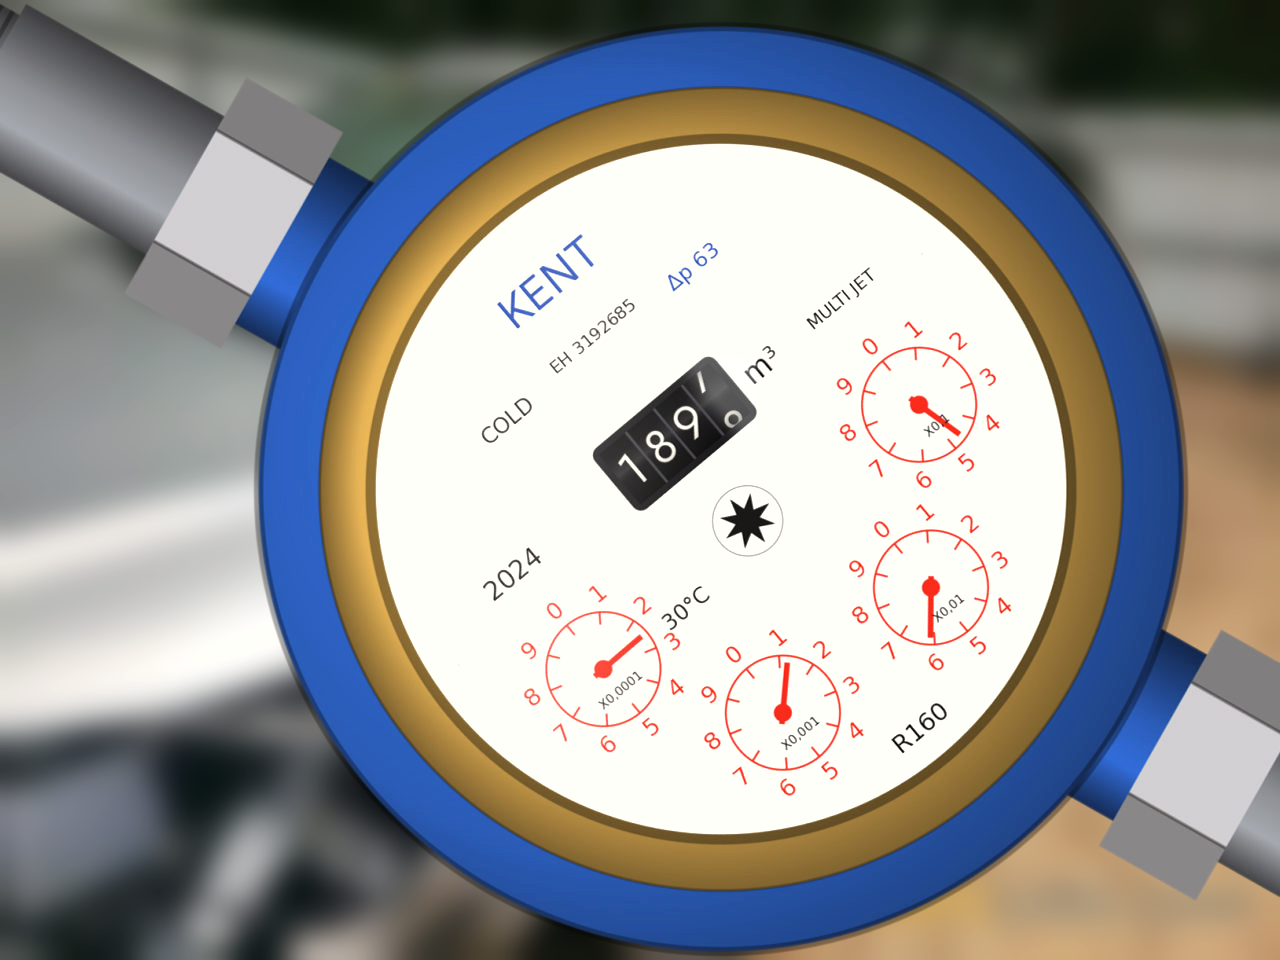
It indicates 1897.4612 m³
